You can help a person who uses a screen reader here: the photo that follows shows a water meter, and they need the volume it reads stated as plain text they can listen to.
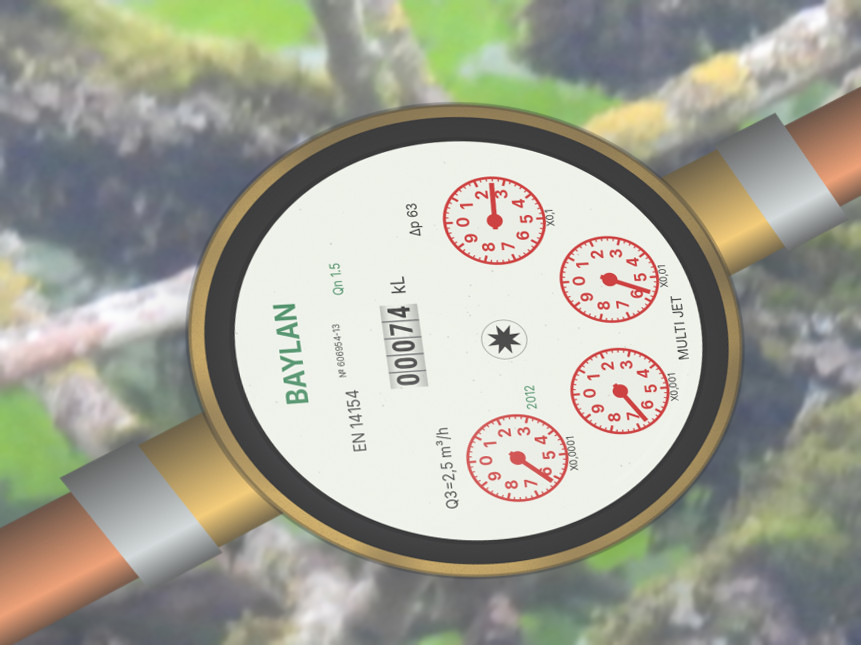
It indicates 74.2566 kL
